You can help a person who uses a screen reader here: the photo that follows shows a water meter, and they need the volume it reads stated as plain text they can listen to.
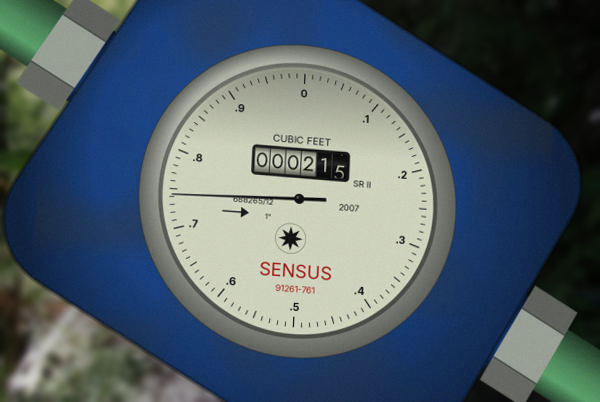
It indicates 214.74 ft³
